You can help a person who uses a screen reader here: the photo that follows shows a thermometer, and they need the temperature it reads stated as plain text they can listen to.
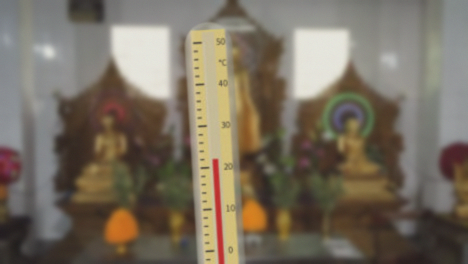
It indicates 22 °C
